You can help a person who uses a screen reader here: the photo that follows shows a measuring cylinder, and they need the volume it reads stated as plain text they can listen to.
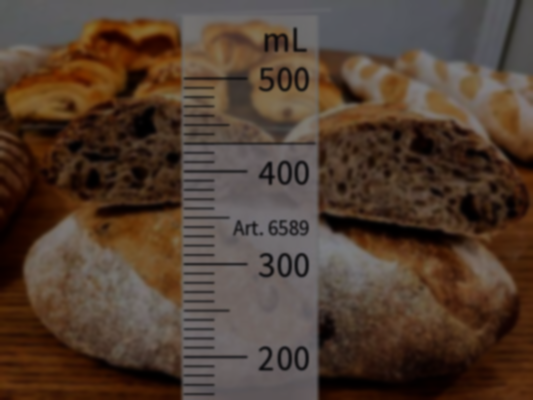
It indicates 430 mL
